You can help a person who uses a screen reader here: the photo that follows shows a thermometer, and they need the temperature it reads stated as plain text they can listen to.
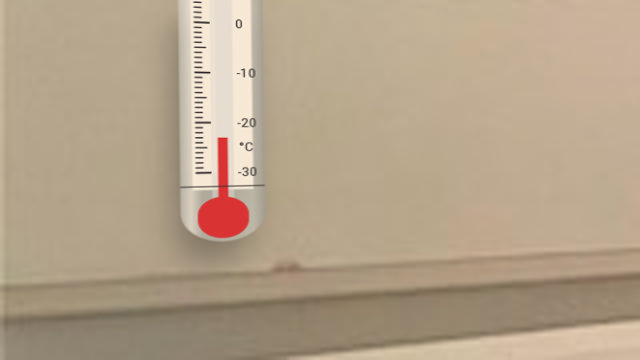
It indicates -23 °C
